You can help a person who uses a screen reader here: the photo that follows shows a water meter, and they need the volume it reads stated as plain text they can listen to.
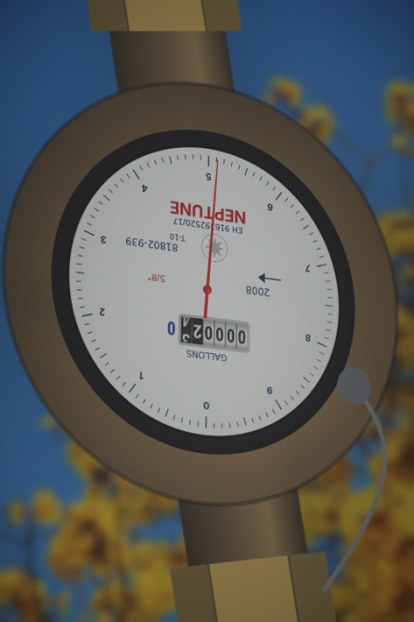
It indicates 235.1 gal
